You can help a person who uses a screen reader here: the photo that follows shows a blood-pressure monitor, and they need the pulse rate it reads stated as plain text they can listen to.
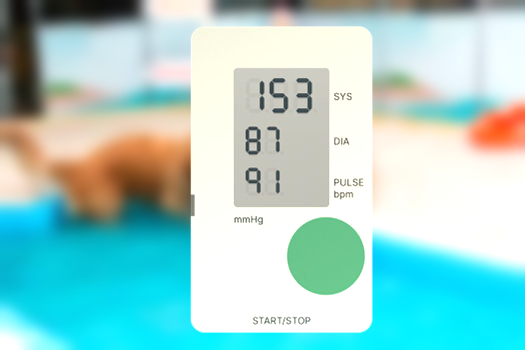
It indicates 91 bpm
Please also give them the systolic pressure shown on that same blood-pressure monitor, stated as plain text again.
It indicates 153 mmHg
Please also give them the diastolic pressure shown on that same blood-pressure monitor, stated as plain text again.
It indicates 87 mmHg
